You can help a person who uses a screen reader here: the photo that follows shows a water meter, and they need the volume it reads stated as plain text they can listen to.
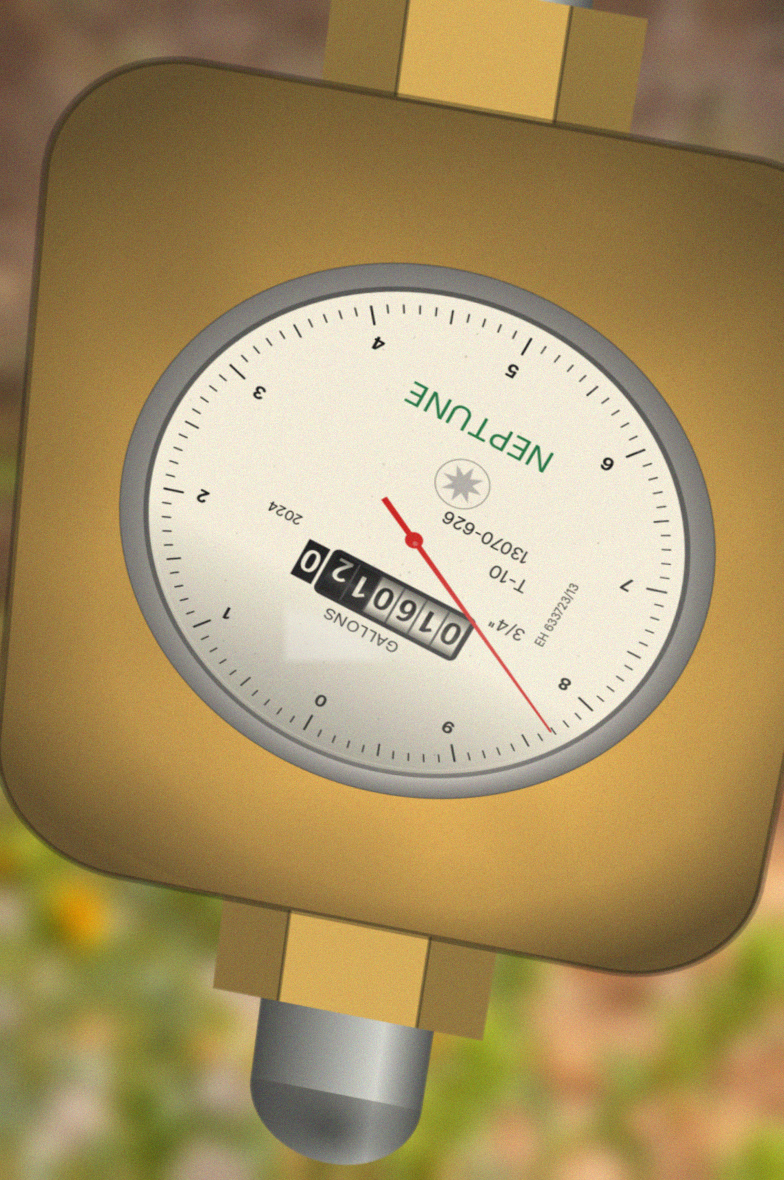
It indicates 160118.3 gal
